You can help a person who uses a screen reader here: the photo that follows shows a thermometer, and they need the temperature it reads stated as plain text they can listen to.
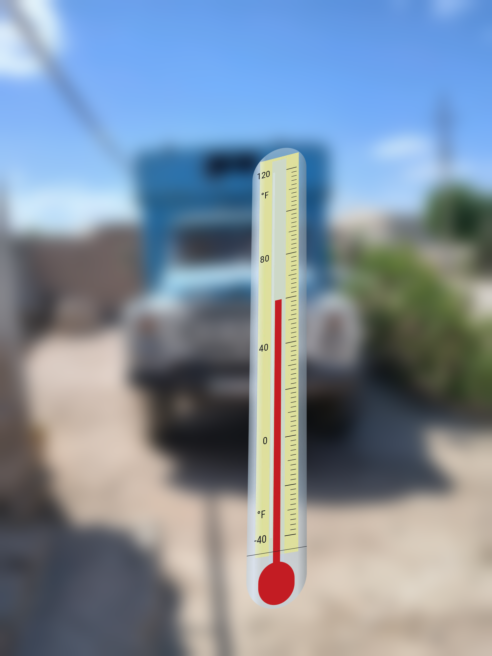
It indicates 60 °F
